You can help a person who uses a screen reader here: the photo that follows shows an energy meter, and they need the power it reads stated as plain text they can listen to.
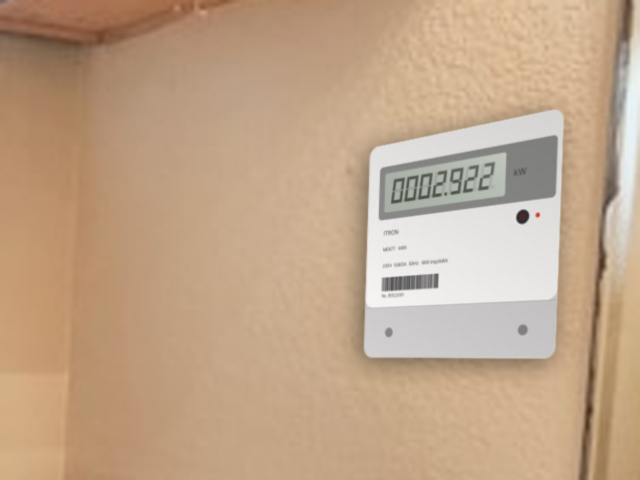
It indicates 2.922 kW
